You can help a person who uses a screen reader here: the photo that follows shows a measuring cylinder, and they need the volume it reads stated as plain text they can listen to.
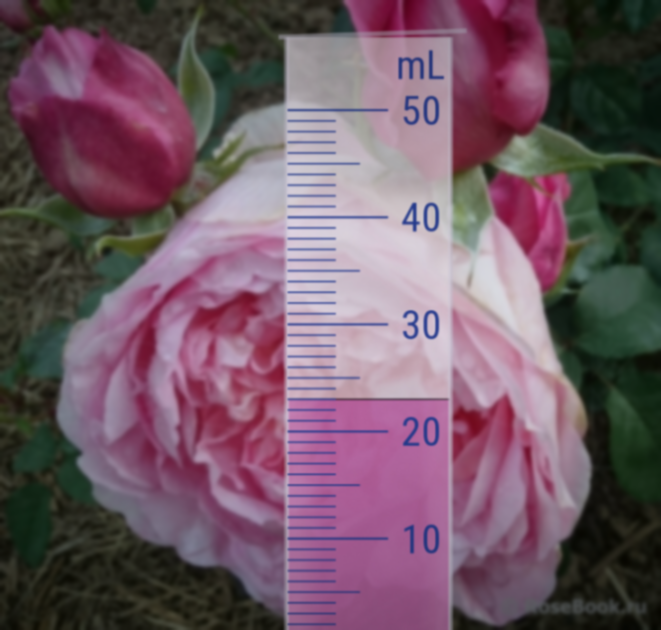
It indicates 23 mL
